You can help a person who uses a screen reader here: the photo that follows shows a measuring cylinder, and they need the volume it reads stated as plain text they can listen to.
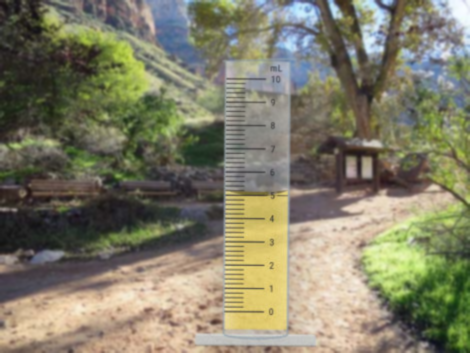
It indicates 5 mL
